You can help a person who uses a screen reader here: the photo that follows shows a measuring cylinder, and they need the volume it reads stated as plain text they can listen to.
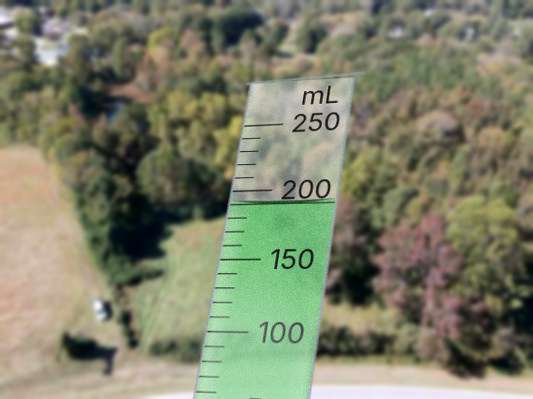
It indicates 190 mL
